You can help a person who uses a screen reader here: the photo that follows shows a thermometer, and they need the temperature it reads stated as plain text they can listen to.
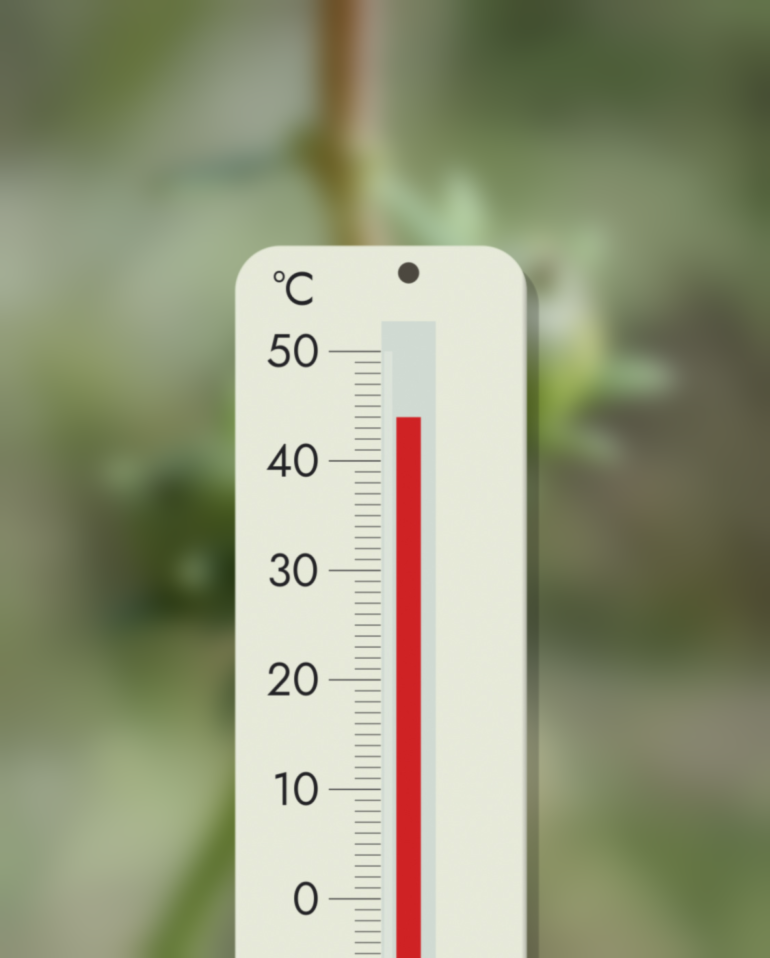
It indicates 44 °C
